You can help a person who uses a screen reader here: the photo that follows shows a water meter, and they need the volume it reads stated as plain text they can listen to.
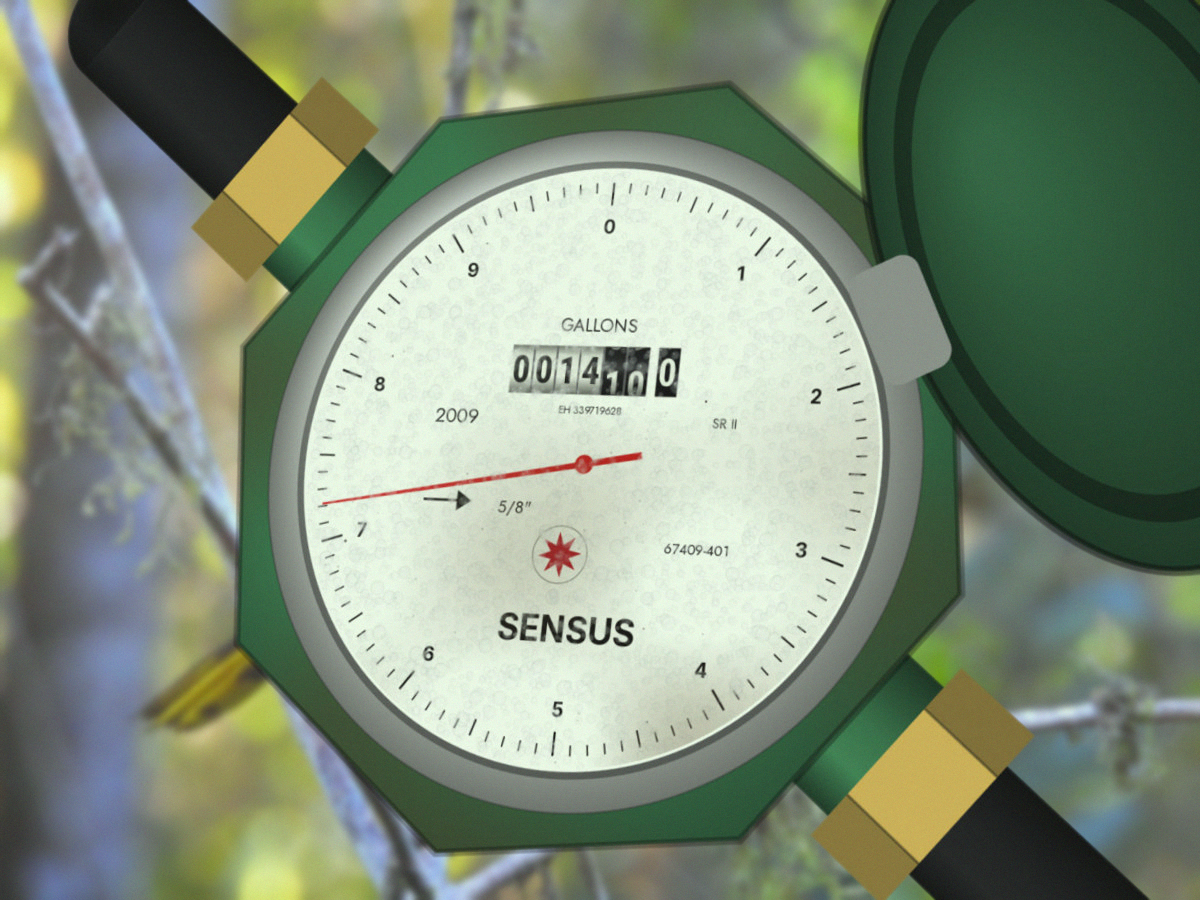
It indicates 14097.2 gal
